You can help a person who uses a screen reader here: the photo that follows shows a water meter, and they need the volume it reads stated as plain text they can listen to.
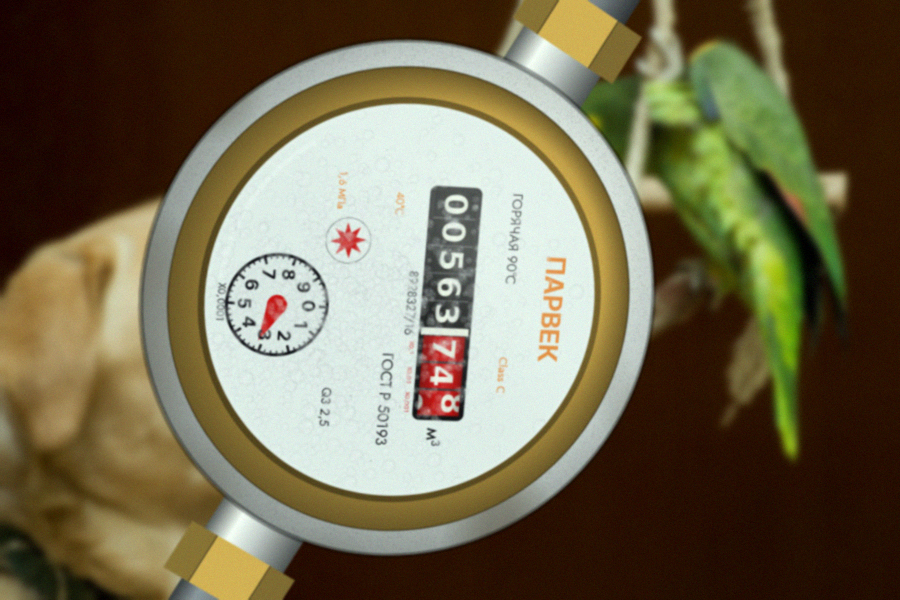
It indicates 563.7483 m³
